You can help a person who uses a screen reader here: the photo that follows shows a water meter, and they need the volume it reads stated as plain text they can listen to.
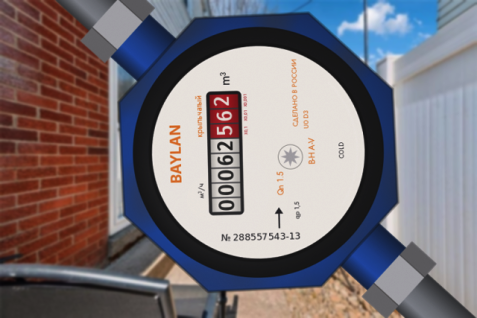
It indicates 62.562 m³
